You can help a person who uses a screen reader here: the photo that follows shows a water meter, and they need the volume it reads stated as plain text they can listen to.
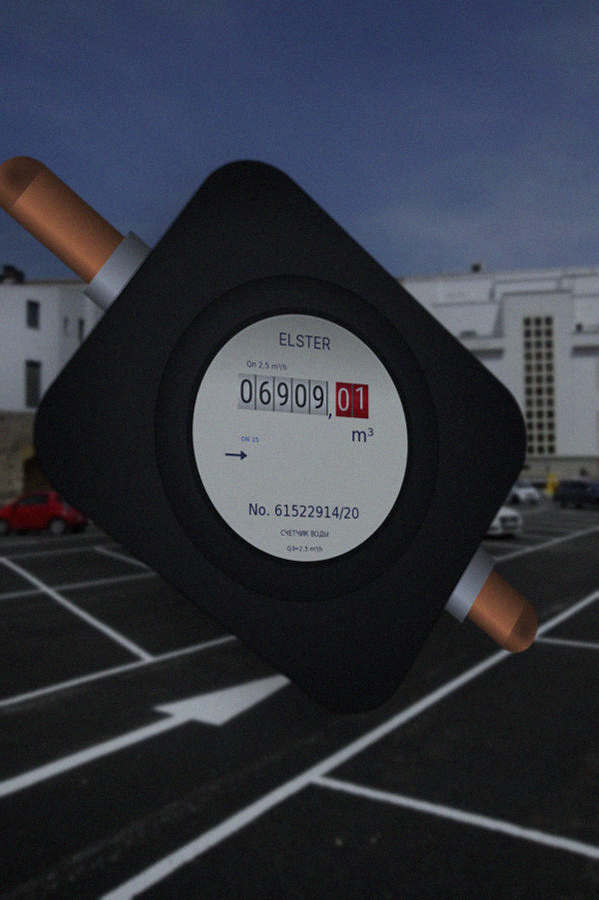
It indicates 6909.01 m³
